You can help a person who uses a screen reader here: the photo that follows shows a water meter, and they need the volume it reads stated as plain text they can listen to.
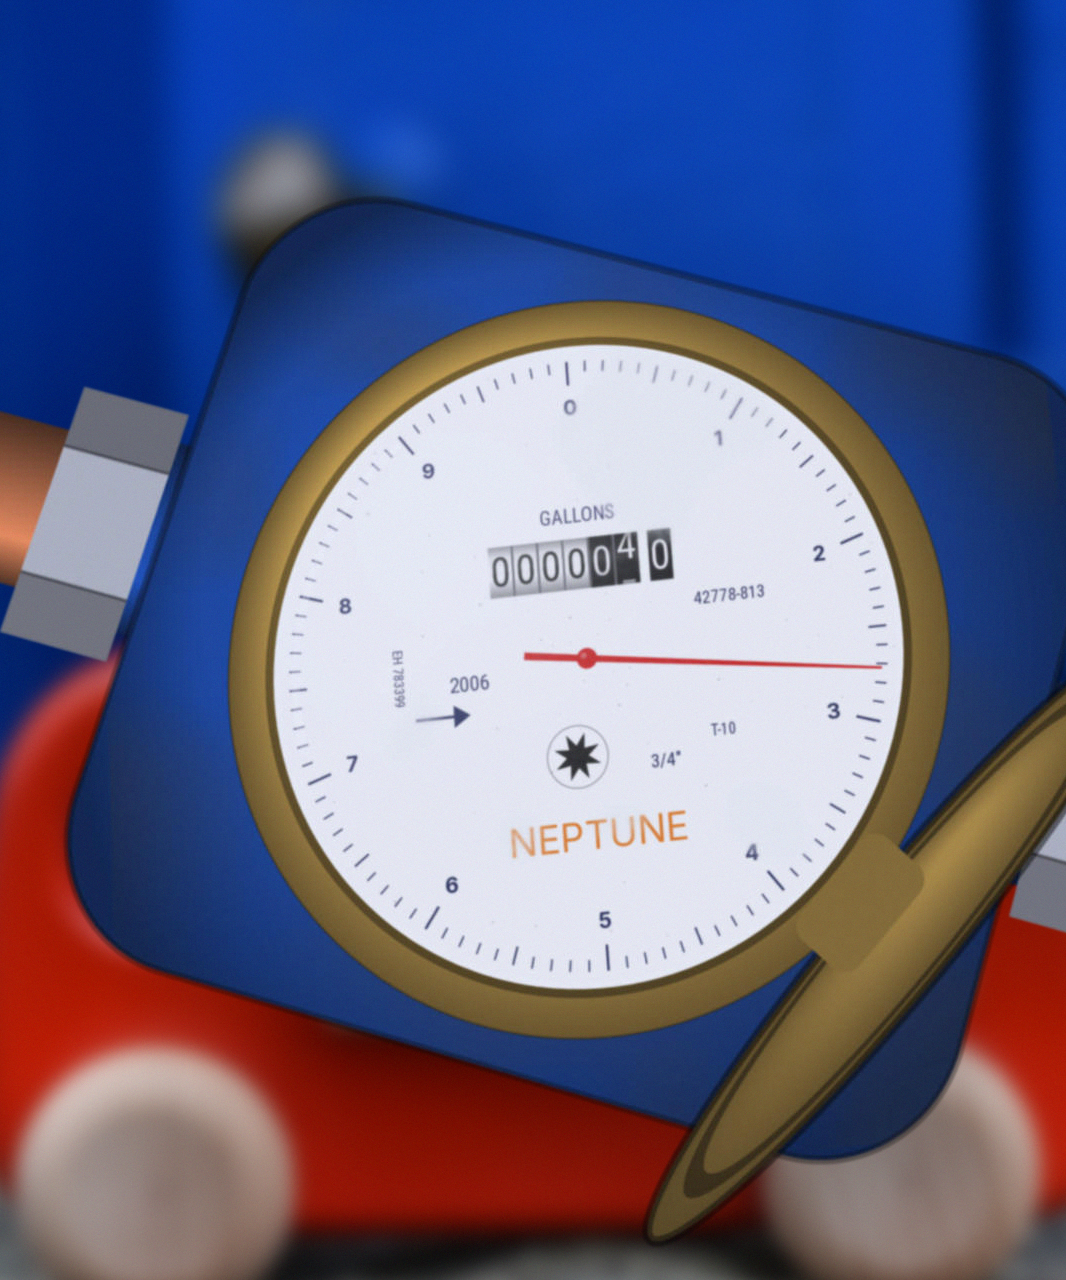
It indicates 42.7 gal
